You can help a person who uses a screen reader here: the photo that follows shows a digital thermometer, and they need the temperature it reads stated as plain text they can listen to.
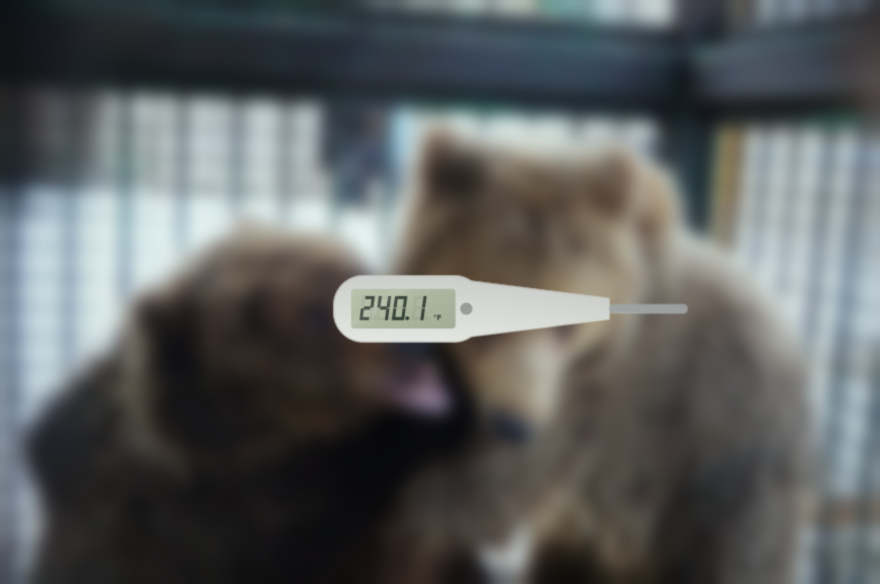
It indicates 240.1 °F
